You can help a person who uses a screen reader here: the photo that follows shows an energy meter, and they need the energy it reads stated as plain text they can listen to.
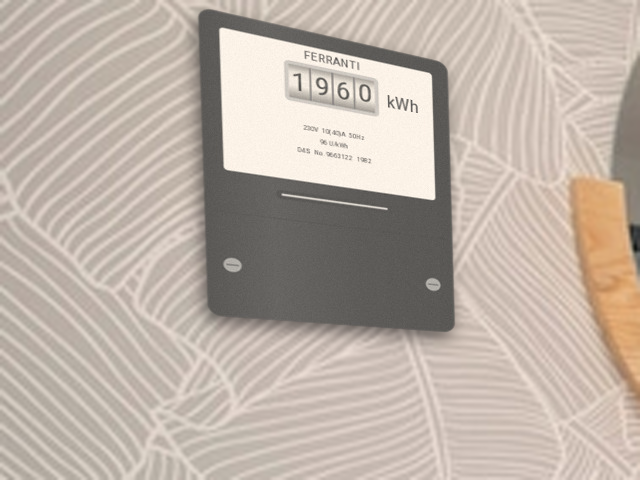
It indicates 1960 kWh
